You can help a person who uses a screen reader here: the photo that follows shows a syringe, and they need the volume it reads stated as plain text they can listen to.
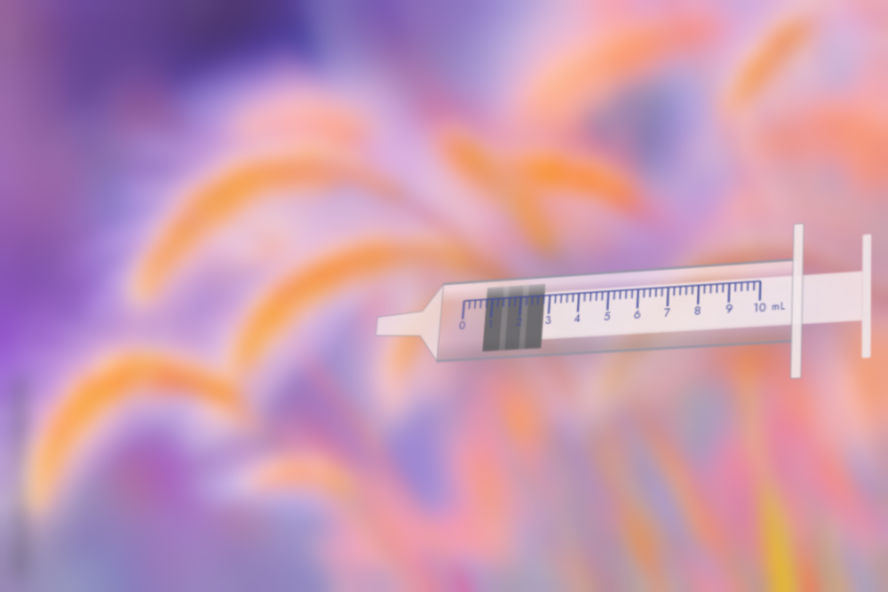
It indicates 0.8 mL
